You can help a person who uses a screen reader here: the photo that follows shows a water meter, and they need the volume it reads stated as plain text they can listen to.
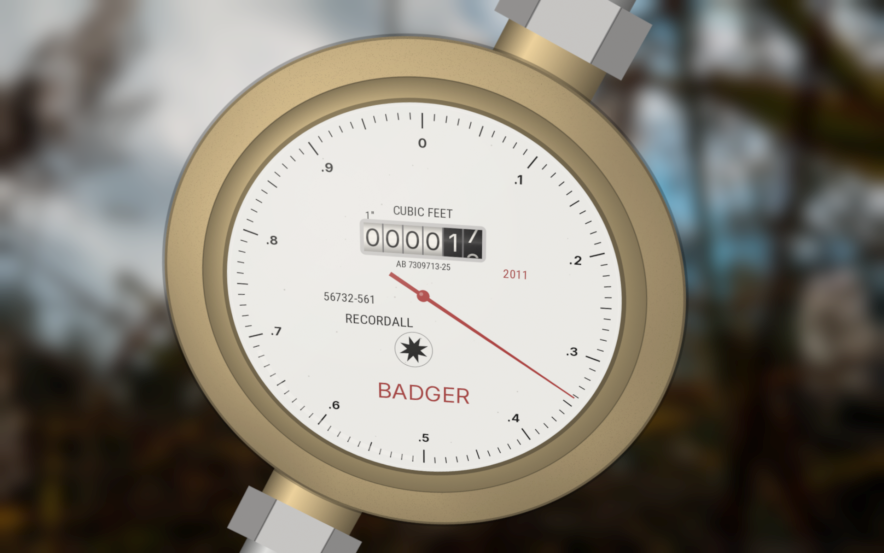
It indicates 17.34 ft³
